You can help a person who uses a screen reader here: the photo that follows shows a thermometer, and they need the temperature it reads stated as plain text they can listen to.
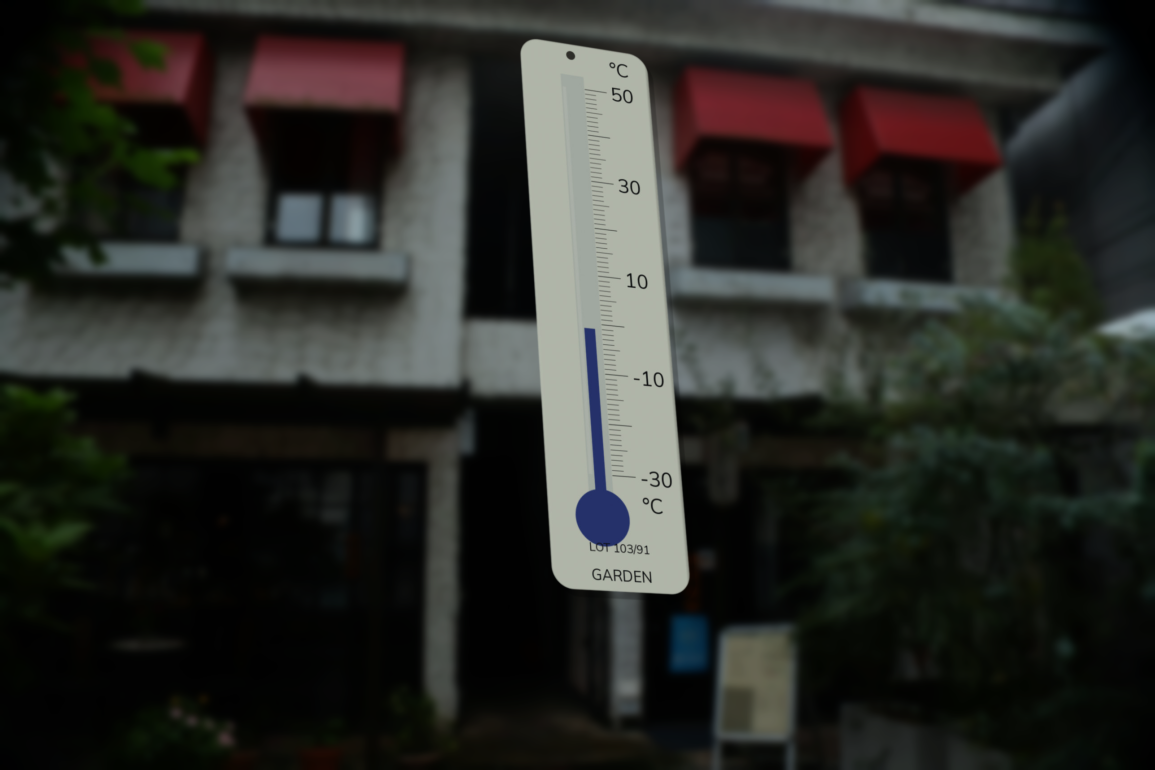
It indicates -1 °C
